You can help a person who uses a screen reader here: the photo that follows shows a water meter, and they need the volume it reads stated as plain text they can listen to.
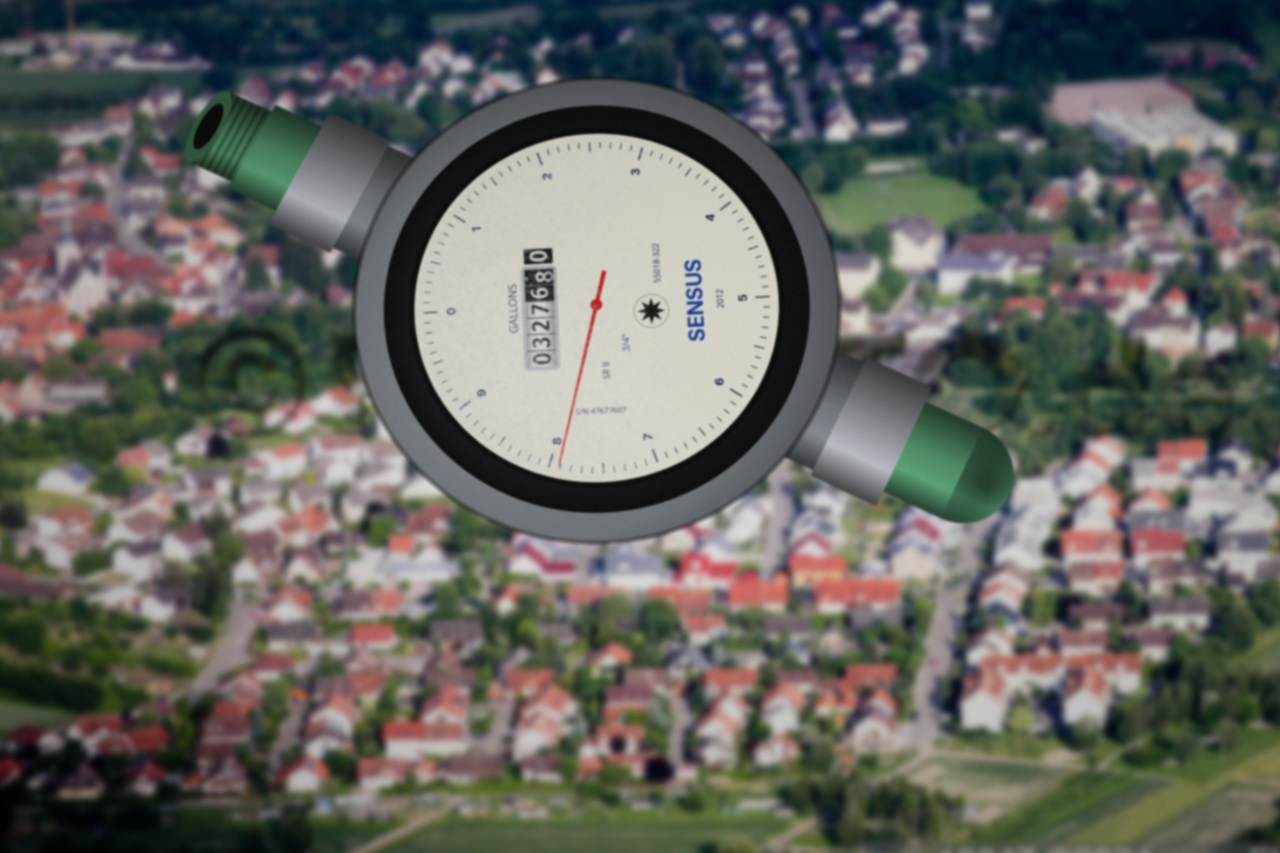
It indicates 327677.9 gal
